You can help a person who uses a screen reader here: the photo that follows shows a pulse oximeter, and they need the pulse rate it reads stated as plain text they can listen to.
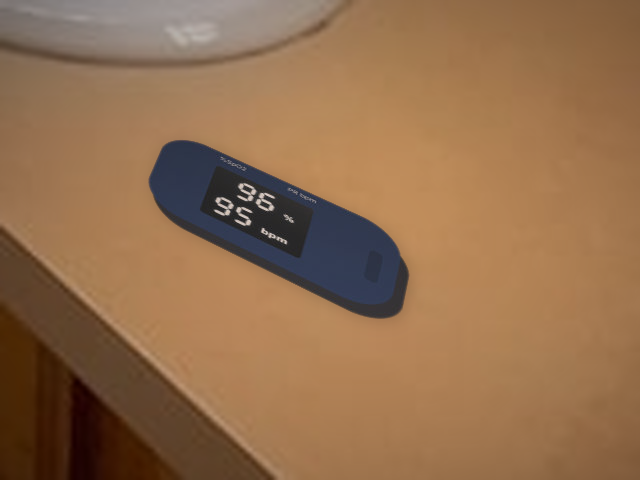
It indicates 95 bpm
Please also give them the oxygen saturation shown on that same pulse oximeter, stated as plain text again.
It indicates 96 %
